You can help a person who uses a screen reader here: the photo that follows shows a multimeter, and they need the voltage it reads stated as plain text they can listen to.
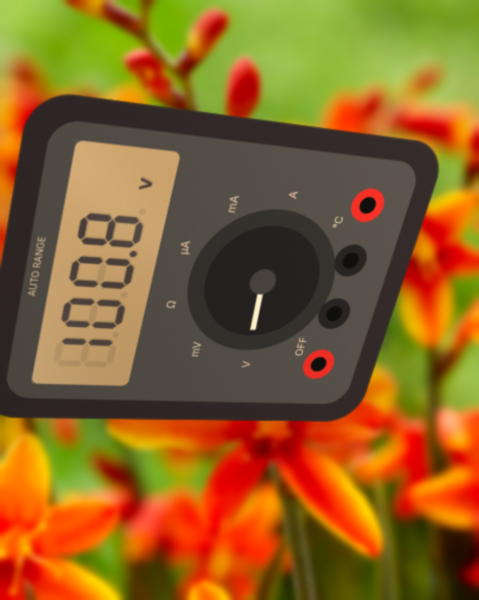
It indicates 100.8 V
